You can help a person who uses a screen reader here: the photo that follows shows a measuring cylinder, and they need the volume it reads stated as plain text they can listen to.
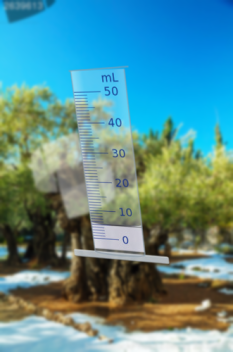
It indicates 5 mL
